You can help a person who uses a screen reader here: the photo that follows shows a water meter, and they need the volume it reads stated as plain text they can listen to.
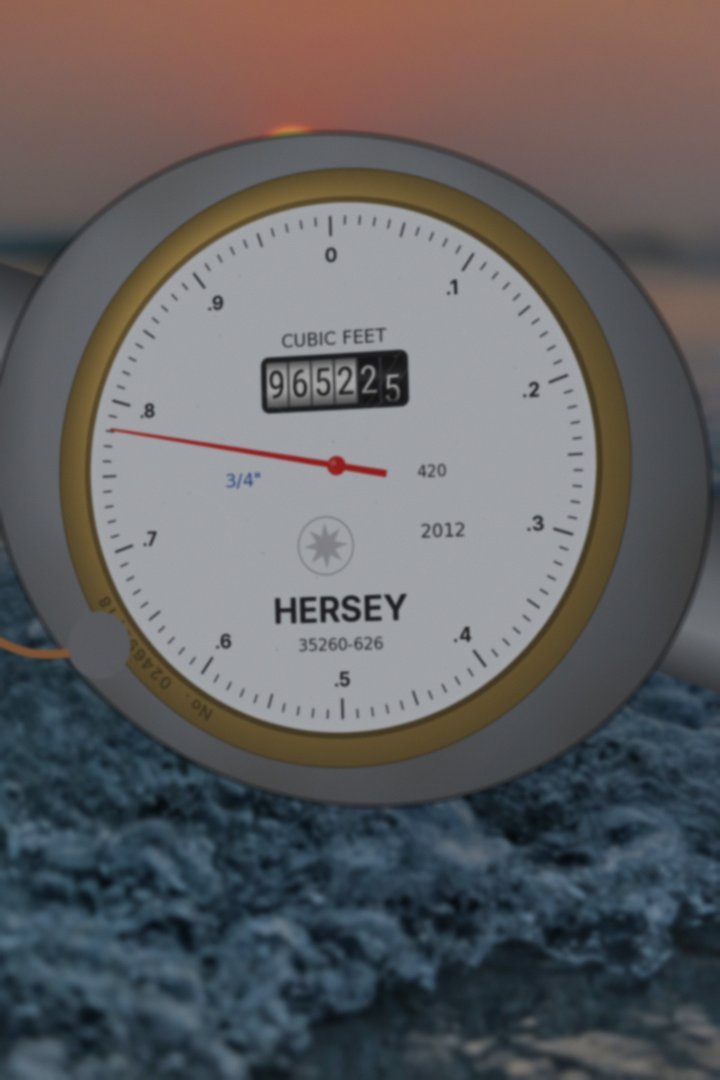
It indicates 965224.78 ft³
